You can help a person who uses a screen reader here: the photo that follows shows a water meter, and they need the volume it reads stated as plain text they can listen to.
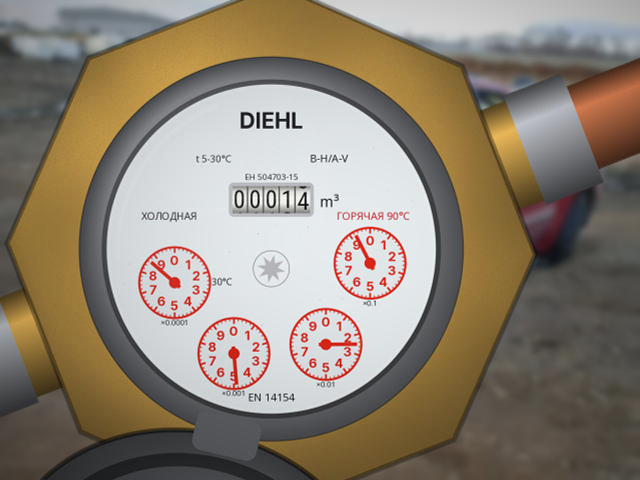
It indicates 13.9248 m³
